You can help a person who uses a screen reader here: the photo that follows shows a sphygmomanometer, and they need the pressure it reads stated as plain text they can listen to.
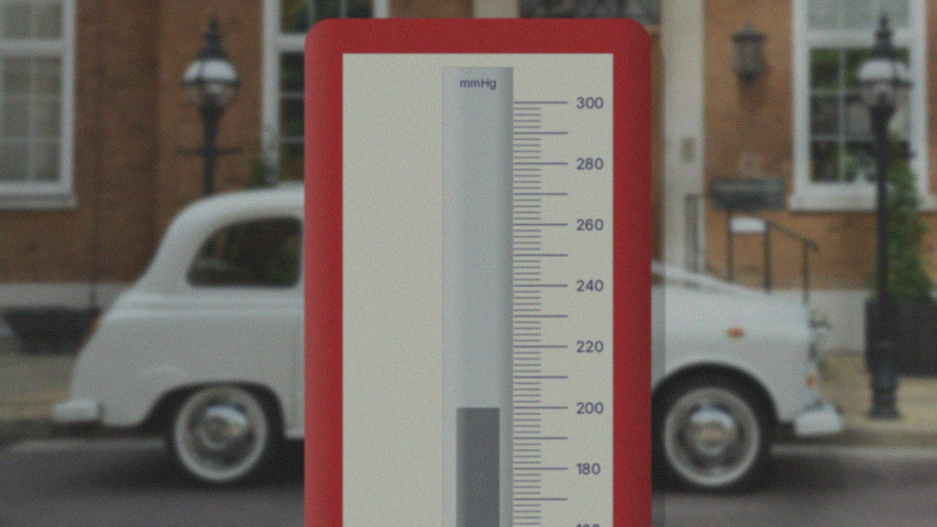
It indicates 200 mmHg
